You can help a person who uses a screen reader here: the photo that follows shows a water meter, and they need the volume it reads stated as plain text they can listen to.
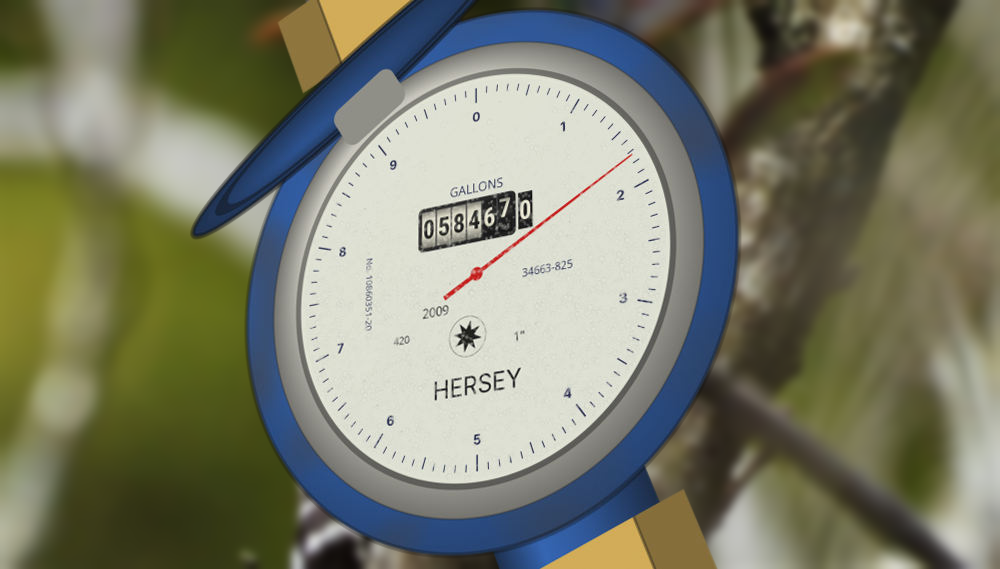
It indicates 584671.7 gal
